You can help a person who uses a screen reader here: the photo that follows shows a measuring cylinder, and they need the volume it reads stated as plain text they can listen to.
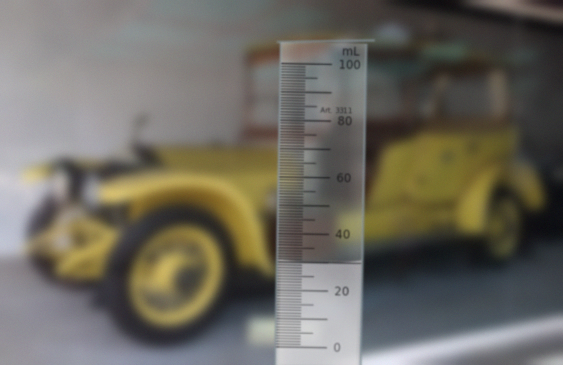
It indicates 30 mL
